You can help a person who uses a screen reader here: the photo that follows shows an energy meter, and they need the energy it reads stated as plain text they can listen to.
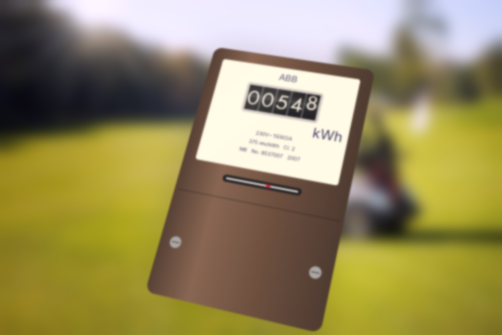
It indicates 548 kWh
